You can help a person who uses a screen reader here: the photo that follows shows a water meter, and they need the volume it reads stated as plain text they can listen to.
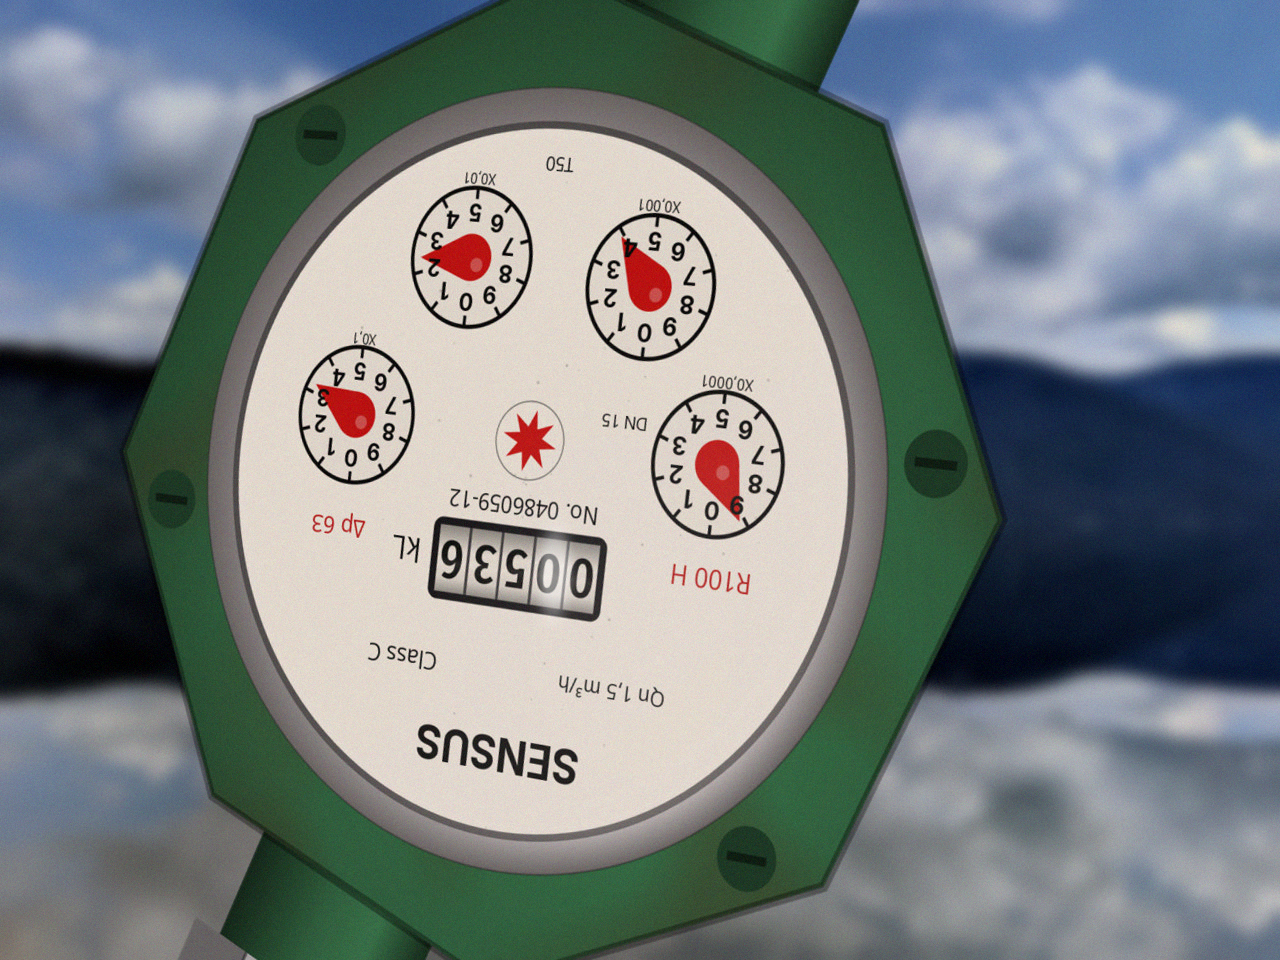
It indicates 536.3239 kL
